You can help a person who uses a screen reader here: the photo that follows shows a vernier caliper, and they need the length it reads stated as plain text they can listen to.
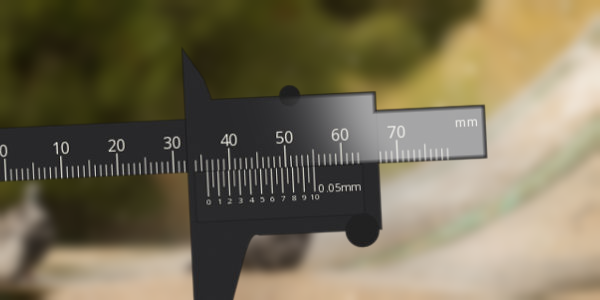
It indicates 36.0 mm
